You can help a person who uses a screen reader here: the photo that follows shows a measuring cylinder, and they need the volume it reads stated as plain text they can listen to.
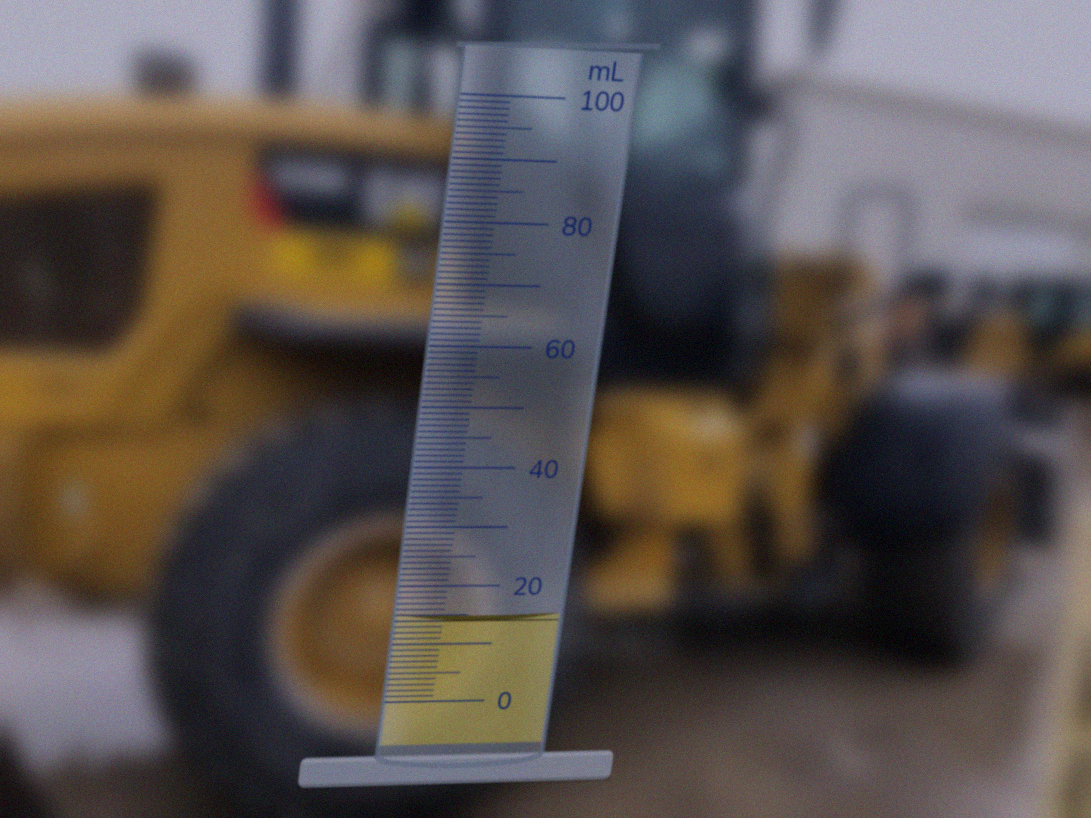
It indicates 14 mL
